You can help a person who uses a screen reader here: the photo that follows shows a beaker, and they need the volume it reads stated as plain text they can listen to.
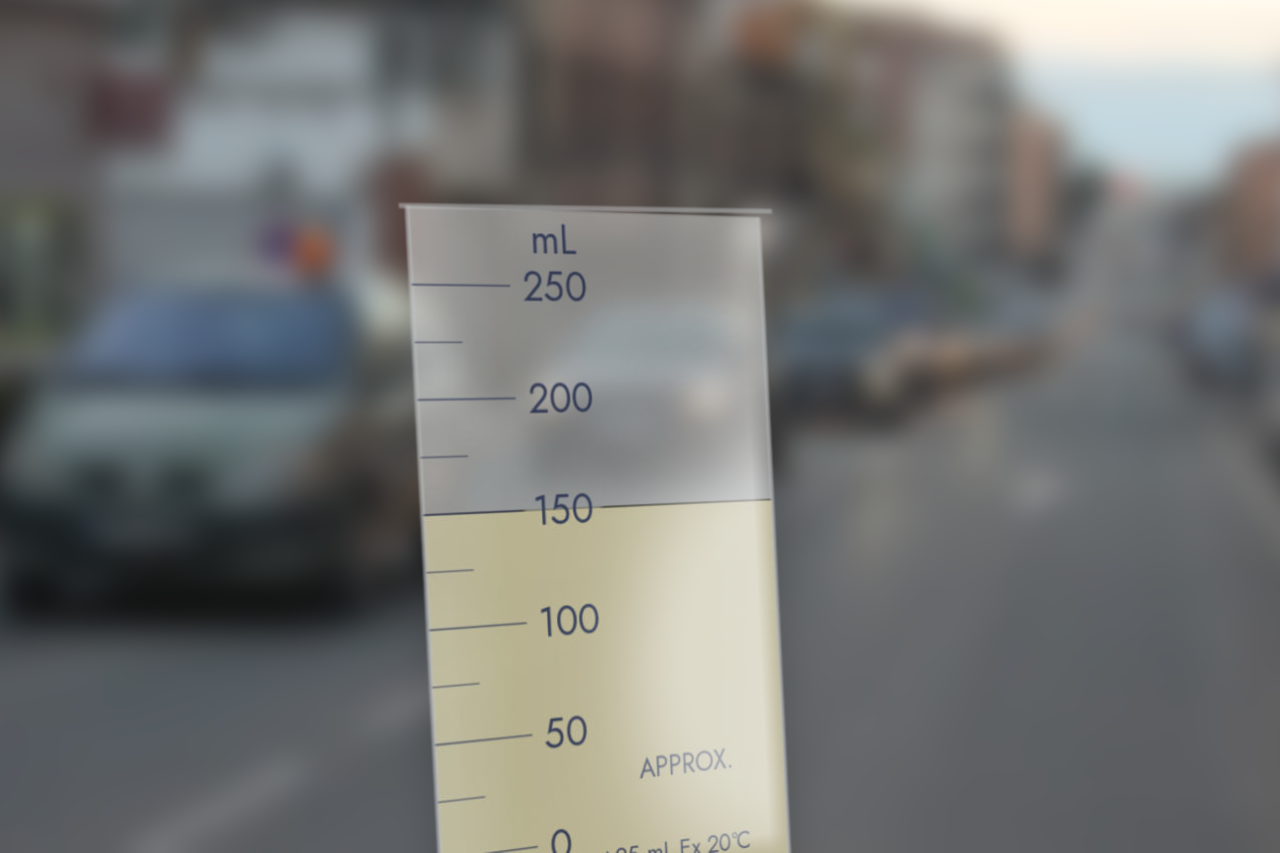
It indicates 150 mL
